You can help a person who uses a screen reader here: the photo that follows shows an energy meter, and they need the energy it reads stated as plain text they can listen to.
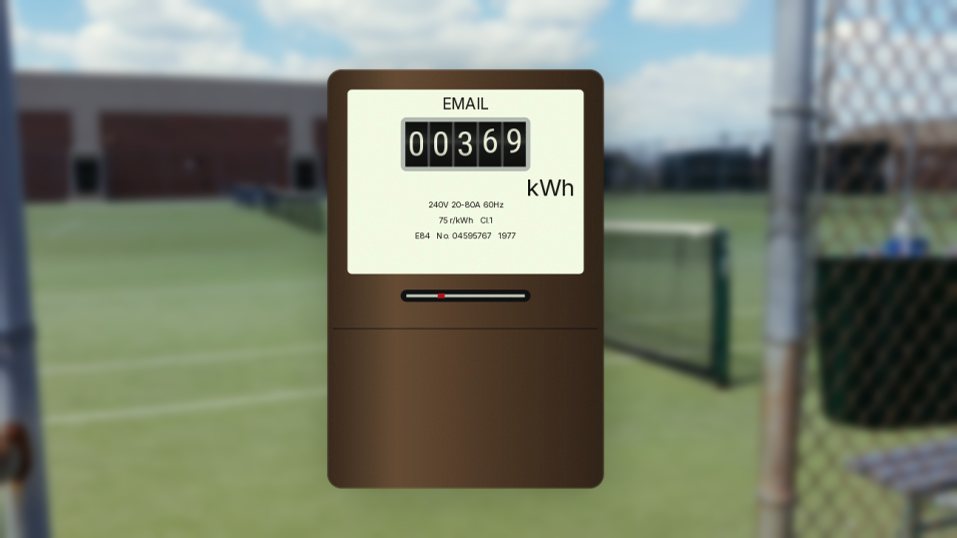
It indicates 369 kWh
